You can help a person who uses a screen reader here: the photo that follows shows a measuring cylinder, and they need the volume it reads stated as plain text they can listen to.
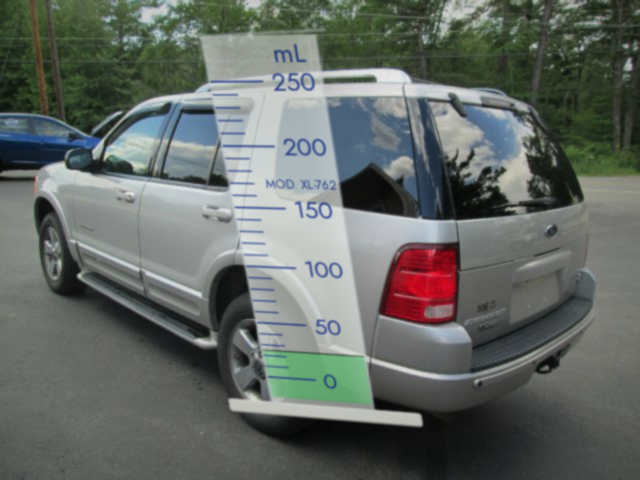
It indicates 25 mL
